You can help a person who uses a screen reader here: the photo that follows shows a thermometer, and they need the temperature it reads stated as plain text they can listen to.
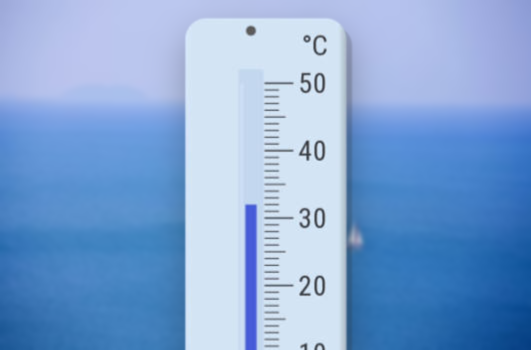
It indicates 32 °C
